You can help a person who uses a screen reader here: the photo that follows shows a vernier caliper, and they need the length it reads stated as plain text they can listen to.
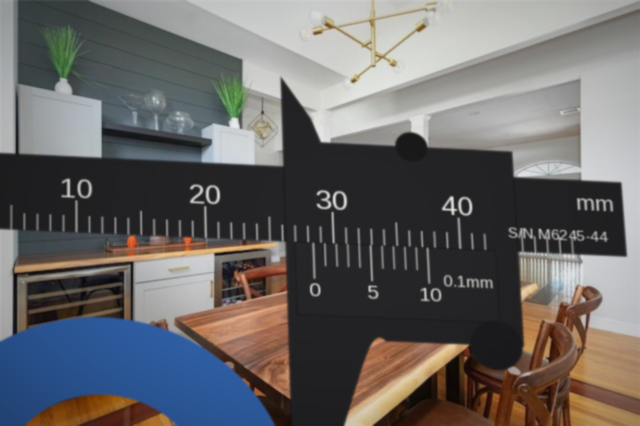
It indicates 28.4 mm
